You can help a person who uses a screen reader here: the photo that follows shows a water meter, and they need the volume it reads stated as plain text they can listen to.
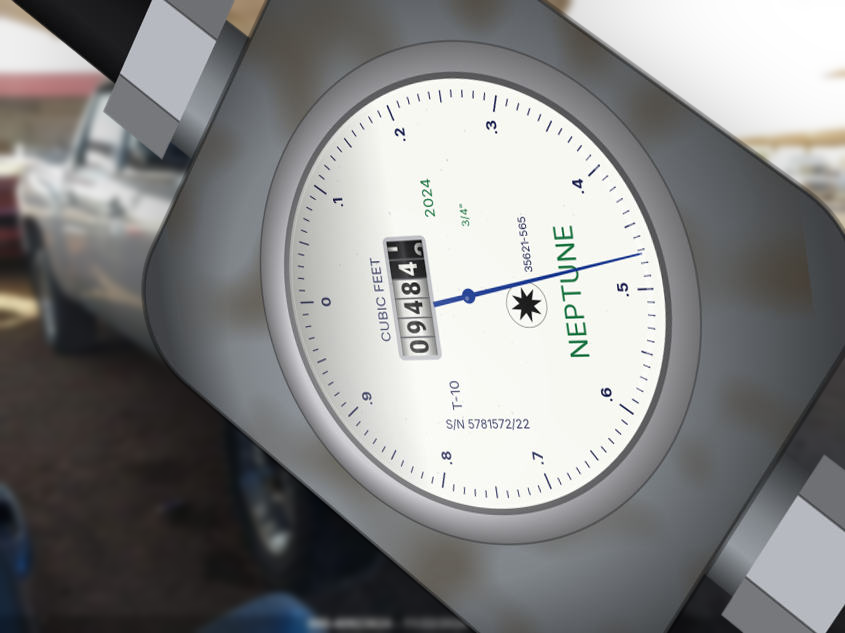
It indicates 94841.47 ft³
